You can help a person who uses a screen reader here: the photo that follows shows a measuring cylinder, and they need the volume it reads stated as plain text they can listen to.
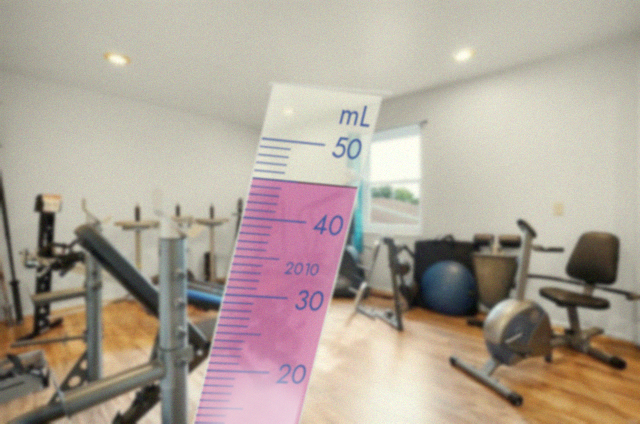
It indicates 45 mL
